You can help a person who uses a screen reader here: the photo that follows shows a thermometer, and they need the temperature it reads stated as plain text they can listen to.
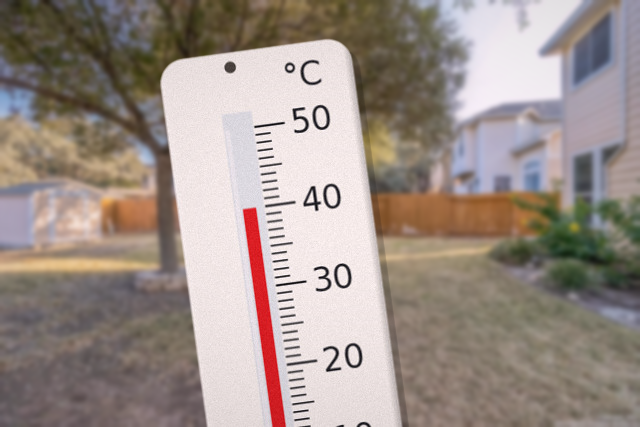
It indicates 40 °C
